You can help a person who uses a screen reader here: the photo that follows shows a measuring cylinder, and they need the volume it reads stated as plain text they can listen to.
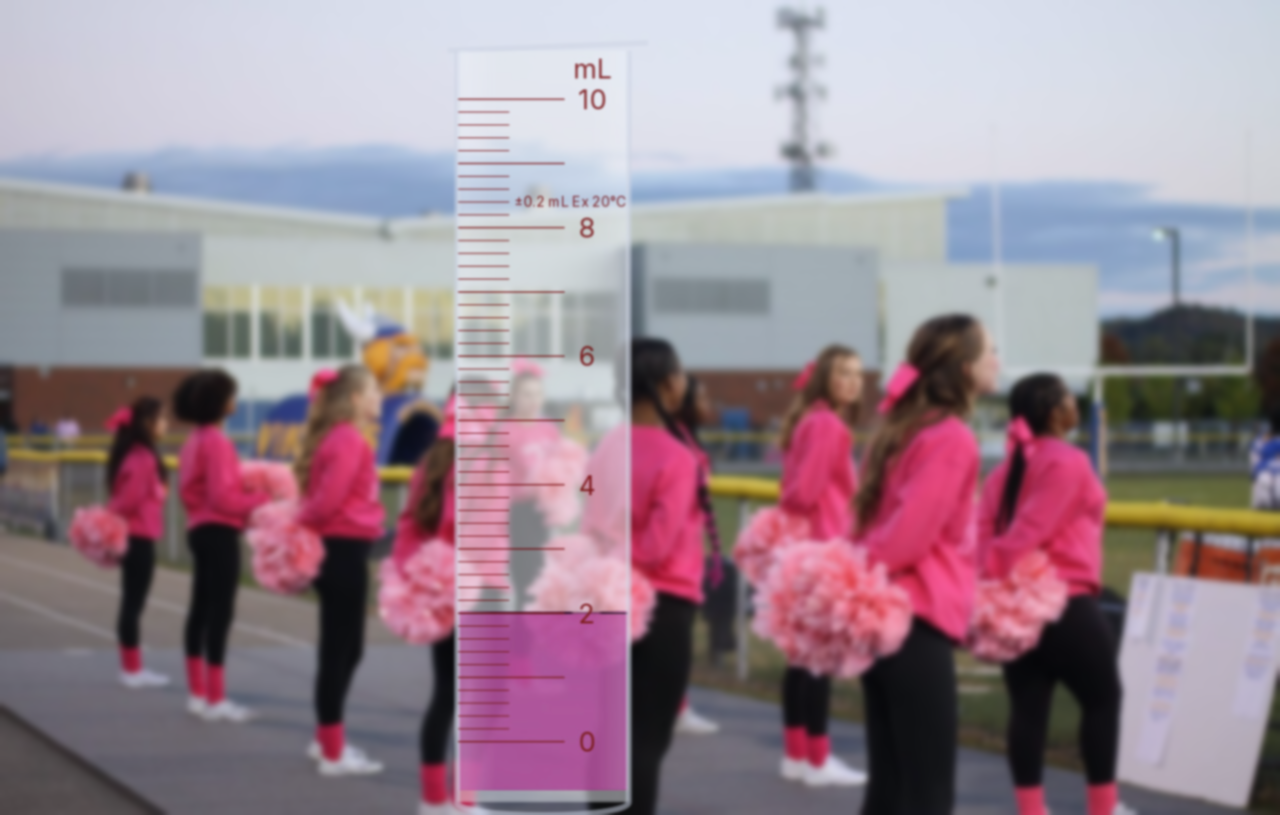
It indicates 2 mL
